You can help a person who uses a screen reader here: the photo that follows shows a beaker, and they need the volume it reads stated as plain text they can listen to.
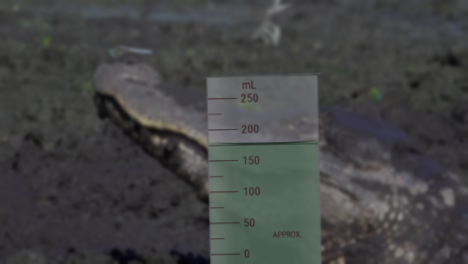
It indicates 175 mL
